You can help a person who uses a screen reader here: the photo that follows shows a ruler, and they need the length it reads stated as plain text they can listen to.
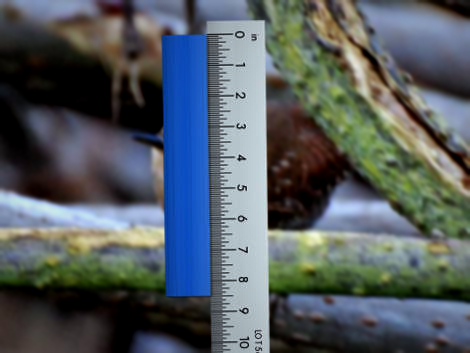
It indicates 8.5 in
